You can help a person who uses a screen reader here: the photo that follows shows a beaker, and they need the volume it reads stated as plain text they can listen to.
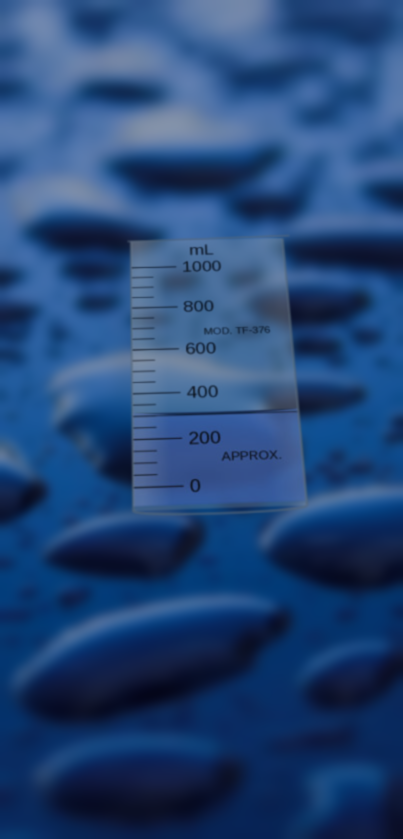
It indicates 300 mL
